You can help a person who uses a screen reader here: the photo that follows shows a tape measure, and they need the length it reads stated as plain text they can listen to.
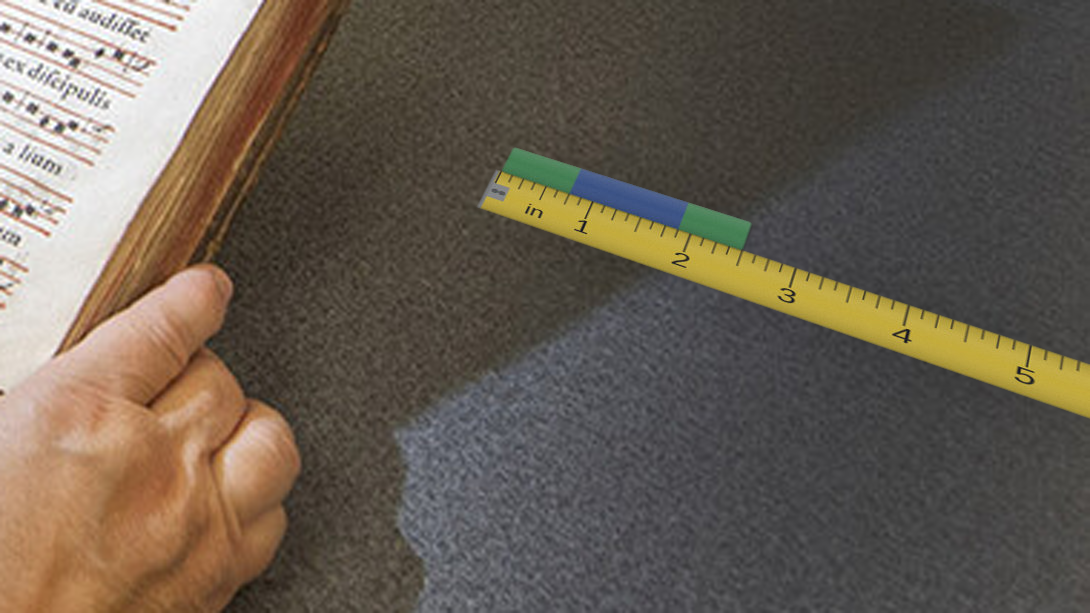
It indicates 2.5 in
